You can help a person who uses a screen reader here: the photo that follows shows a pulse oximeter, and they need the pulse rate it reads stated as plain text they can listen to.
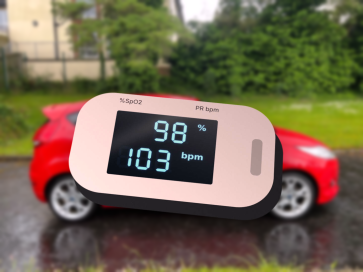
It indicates 103 bpm
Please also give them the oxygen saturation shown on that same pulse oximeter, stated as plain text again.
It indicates 98 %
